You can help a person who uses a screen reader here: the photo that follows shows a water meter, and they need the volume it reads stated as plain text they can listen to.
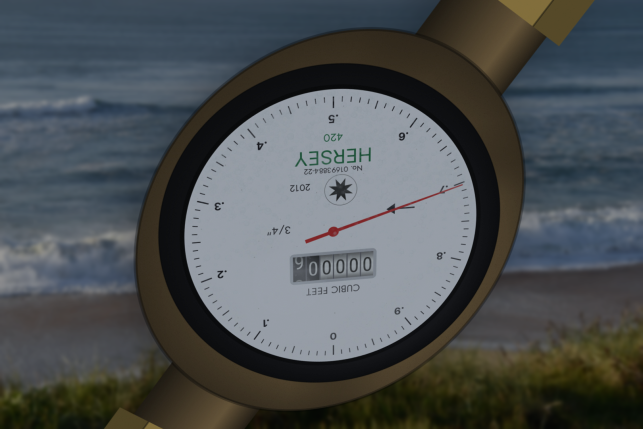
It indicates 5.70 ft³
